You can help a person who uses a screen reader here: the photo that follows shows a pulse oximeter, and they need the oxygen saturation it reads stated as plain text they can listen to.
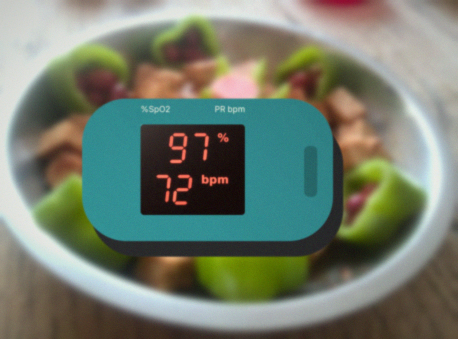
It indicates 97 %
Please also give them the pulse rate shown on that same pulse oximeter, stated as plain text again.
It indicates 72 bpm
